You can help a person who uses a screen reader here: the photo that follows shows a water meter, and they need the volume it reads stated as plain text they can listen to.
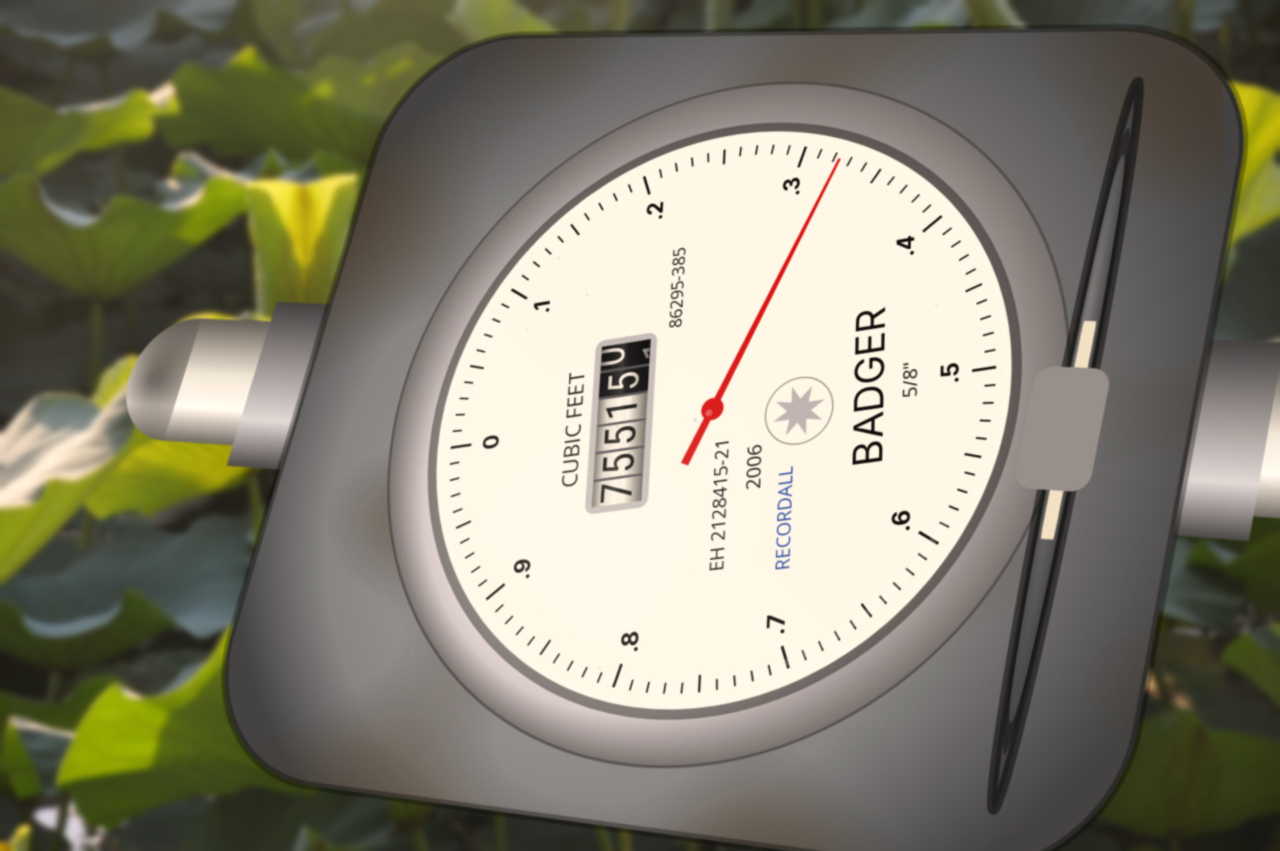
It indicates 755150.32 ft³
